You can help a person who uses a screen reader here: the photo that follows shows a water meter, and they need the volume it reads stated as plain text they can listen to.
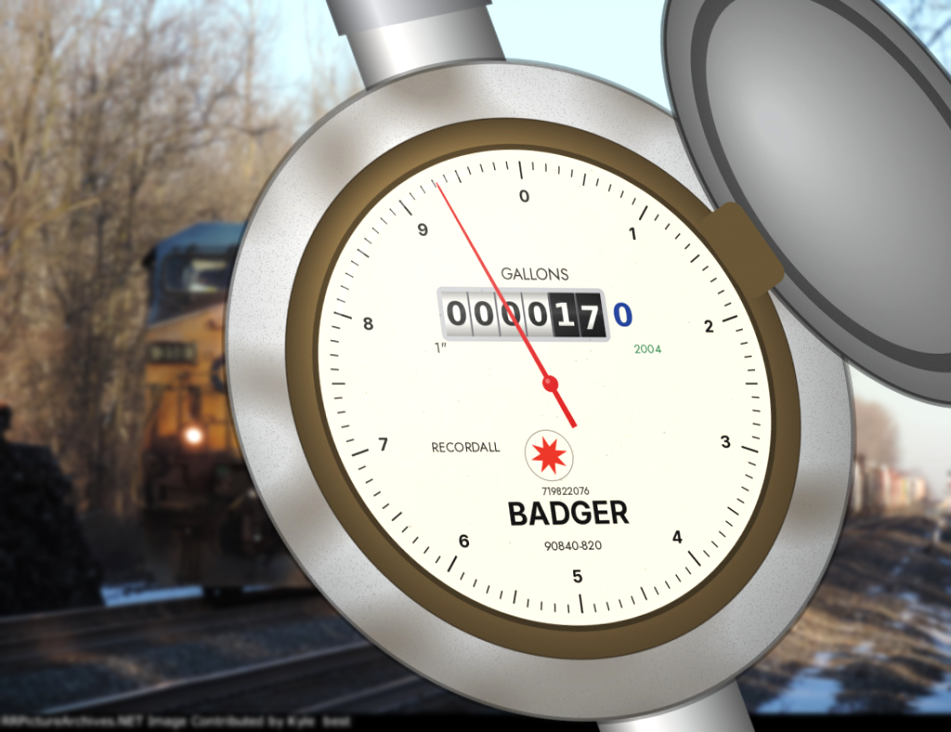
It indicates 169.3 gal
